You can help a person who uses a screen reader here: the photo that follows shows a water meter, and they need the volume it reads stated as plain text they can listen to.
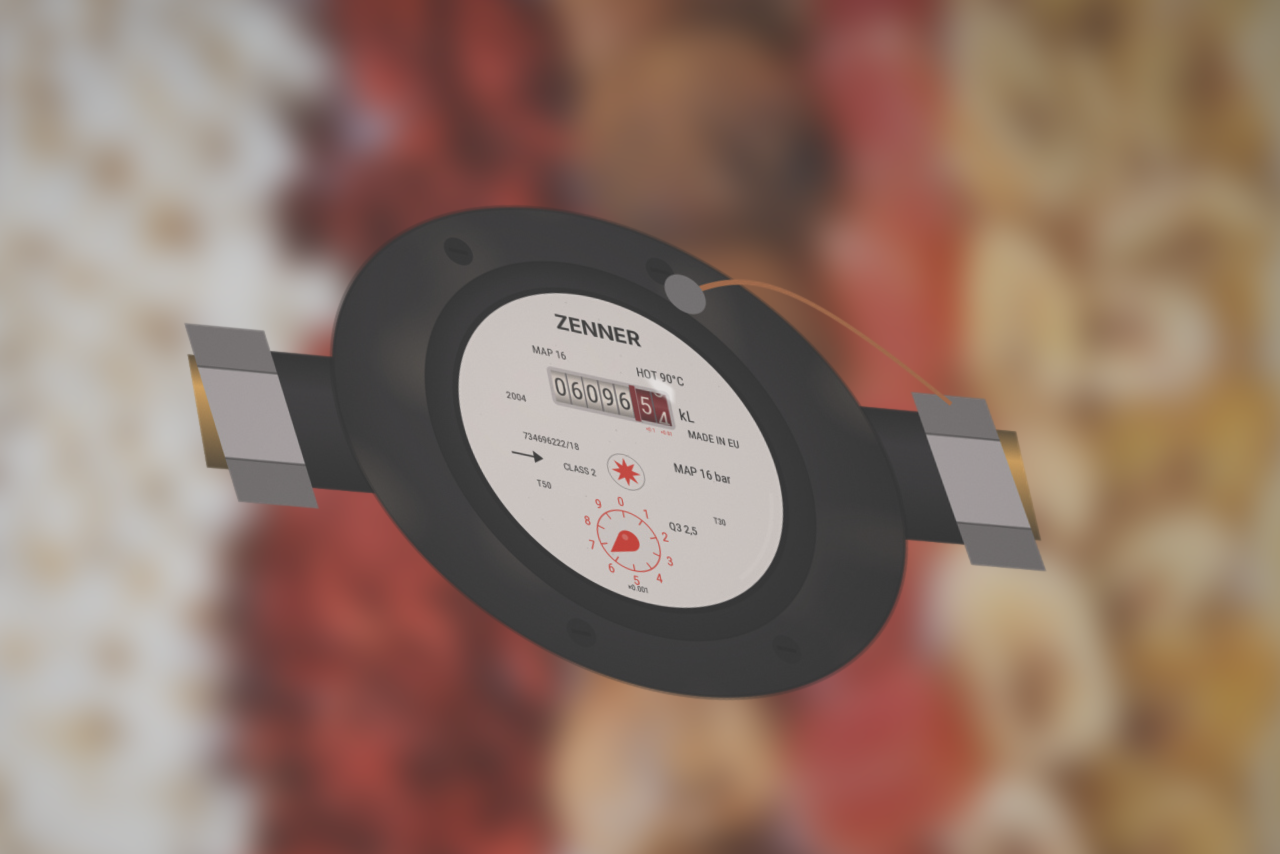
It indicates 6096.536 kL
